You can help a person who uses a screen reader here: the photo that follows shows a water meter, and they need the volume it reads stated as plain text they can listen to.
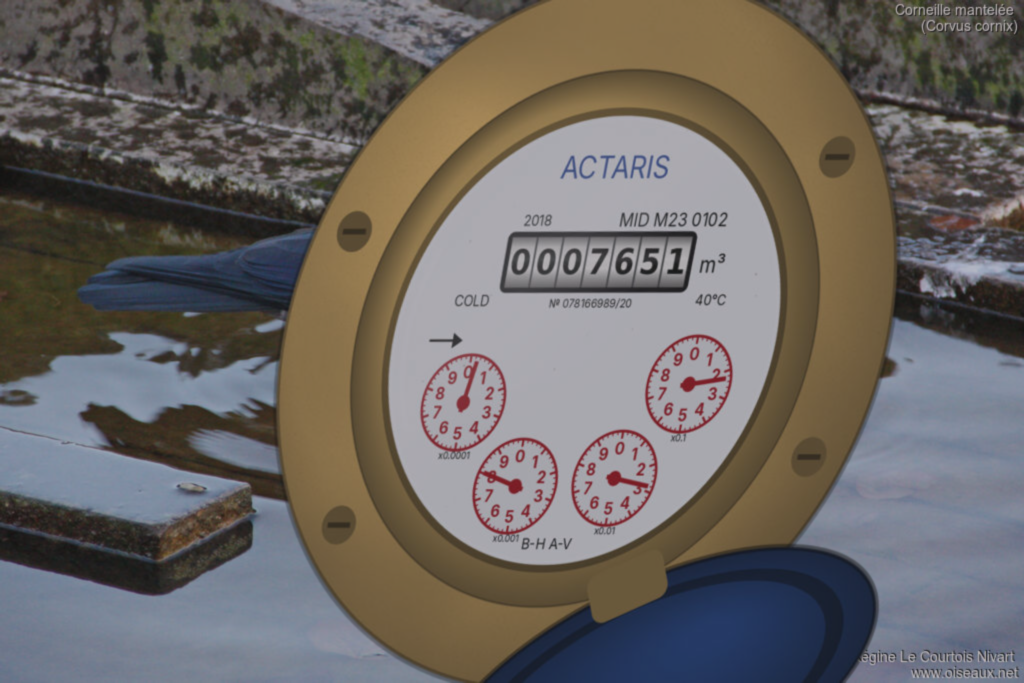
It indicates 7651.2280 m³
